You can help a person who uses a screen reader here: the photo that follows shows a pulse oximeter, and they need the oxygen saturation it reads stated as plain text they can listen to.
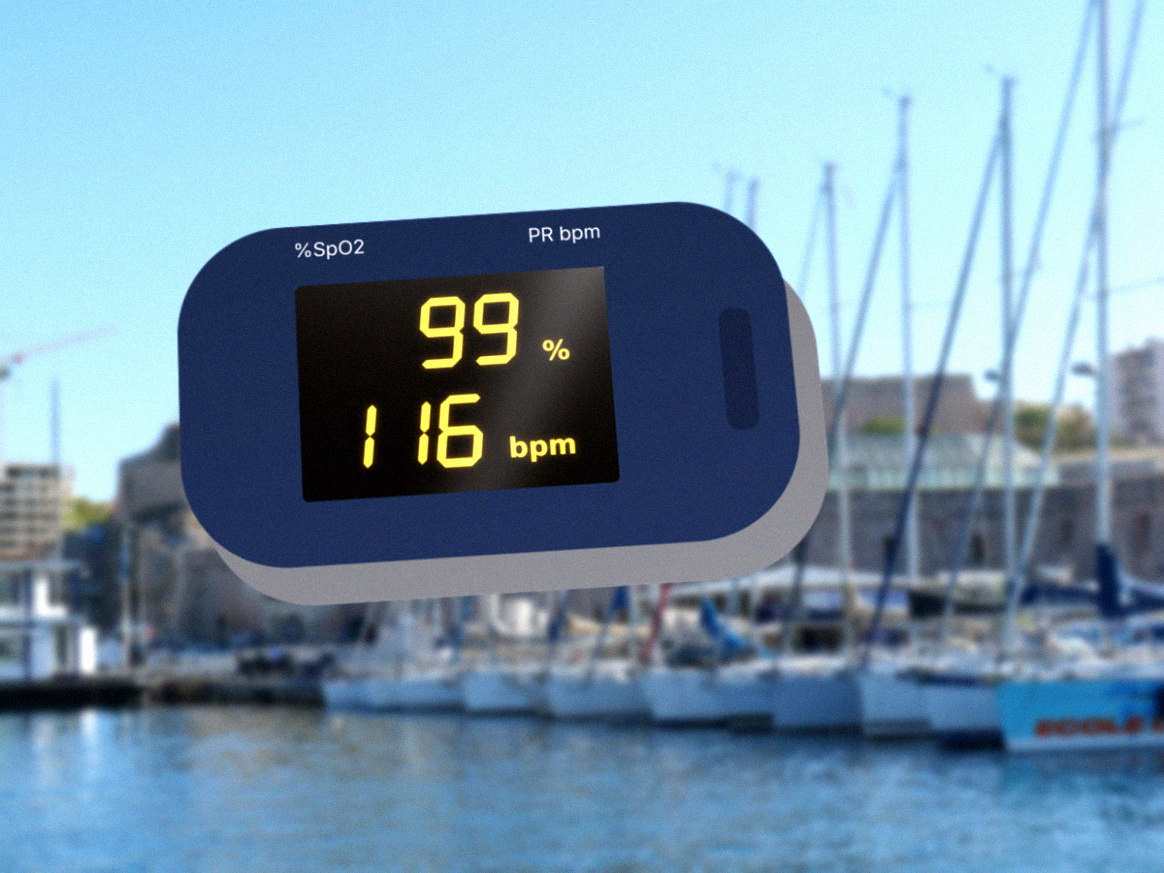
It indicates 99 %
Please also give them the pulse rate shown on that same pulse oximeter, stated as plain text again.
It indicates 116 bpm
